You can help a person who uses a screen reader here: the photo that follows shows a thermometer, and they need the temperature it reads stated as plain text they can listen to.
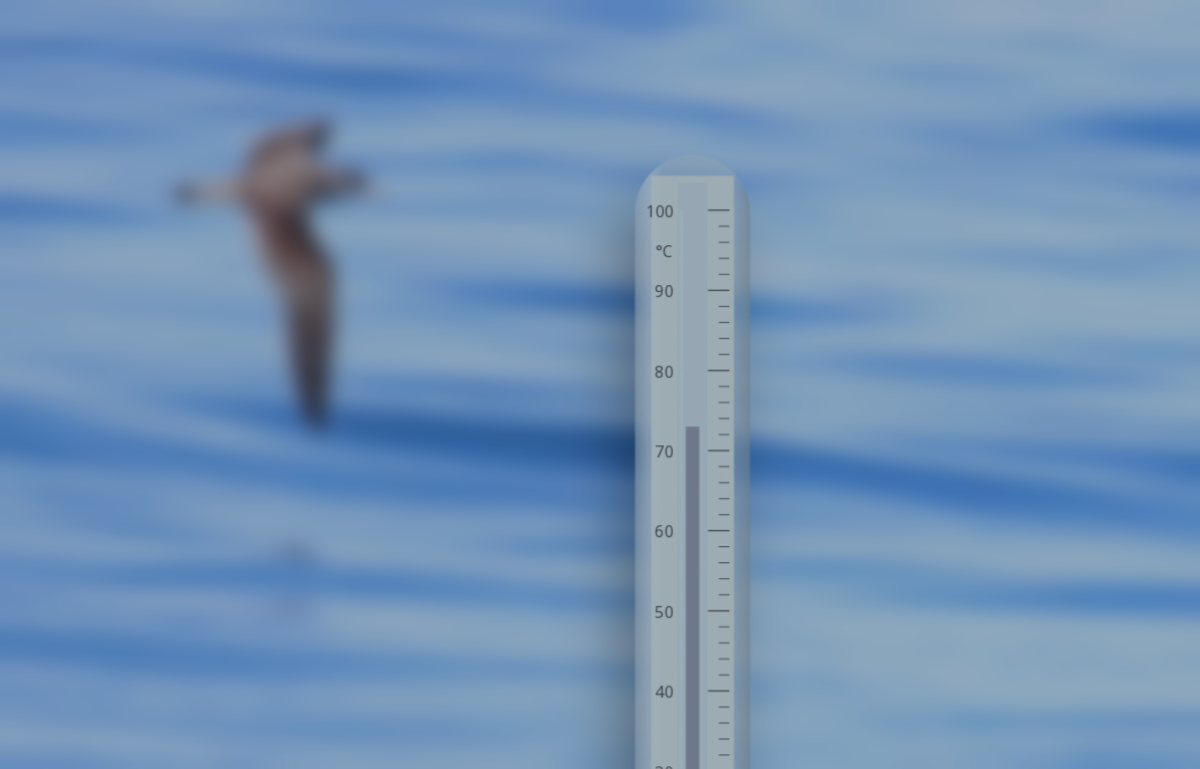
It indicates 73 °C
